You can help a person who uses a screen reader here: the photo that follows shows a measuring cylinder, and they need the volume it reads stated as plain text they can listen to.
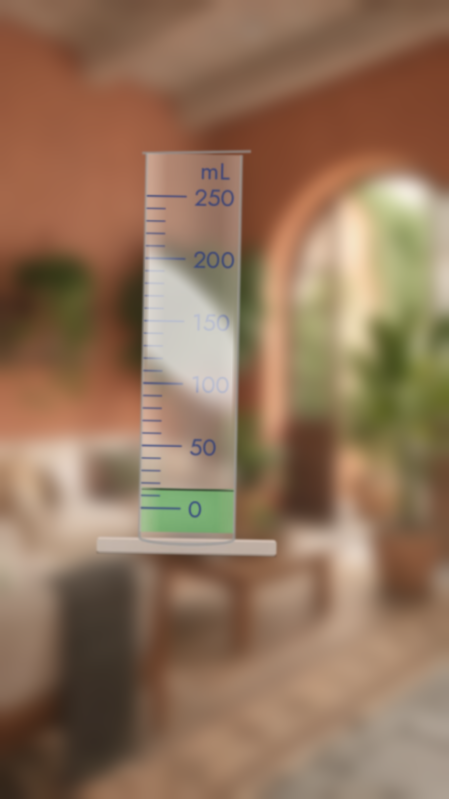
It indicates 15 mL
